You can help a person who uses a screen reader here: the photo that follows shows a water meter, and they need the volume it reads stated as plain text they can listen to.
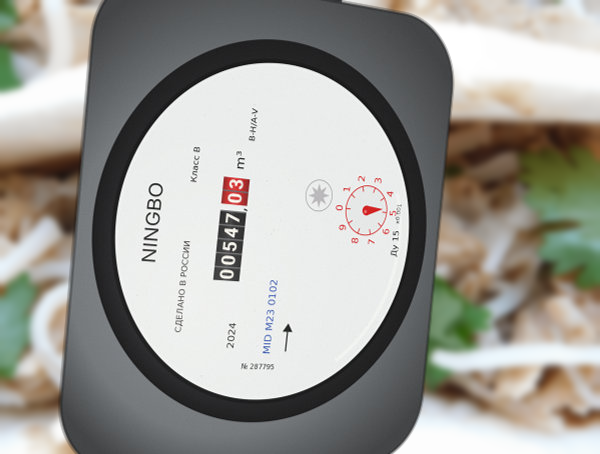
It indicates 547.034 m³
